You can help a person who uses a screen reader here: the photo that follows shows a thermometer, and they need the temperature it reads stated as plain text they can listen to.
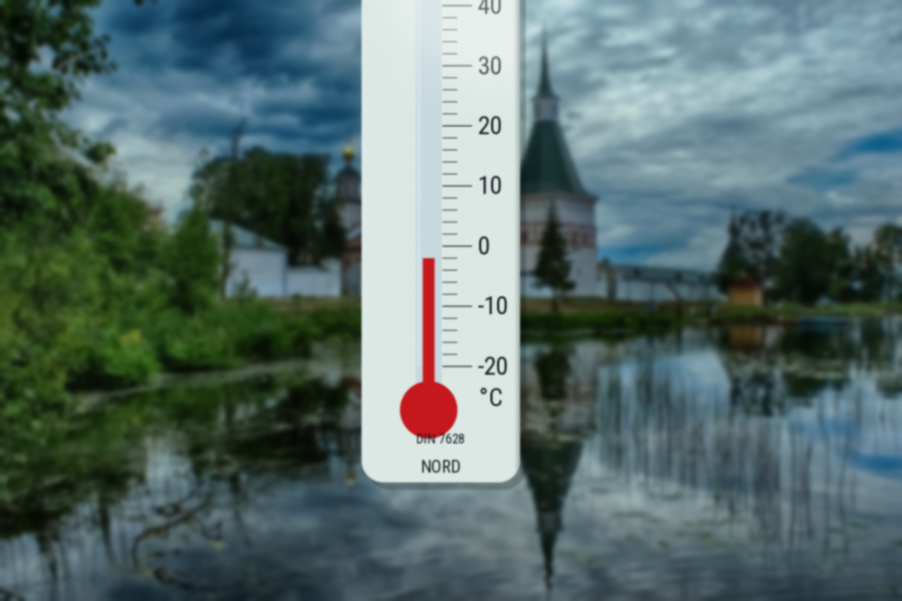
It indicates -2 °C
